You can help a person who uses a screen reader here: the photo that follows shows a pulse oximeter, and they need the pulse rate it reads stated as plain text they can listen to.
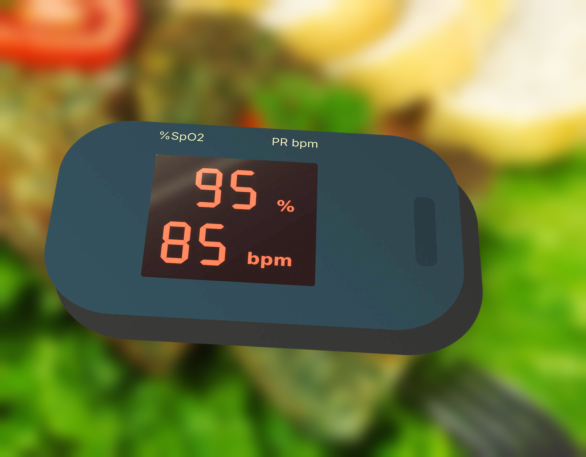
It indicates 85 bpm
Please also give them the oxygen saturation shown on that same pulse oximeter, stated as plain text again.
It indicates 95 %
